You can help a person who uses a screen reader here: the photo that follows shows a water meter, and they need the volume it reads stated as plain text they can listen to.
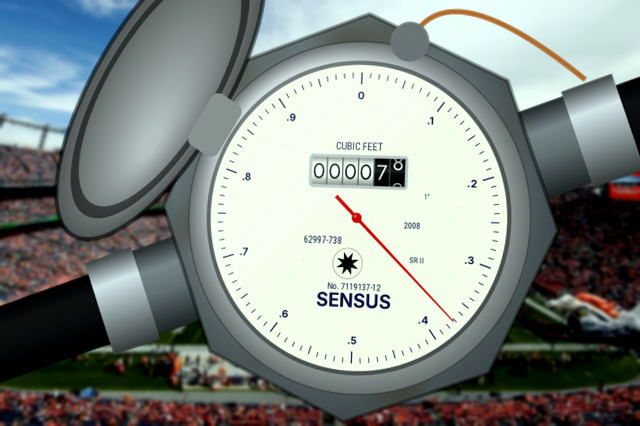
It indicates 78.37 ft³
